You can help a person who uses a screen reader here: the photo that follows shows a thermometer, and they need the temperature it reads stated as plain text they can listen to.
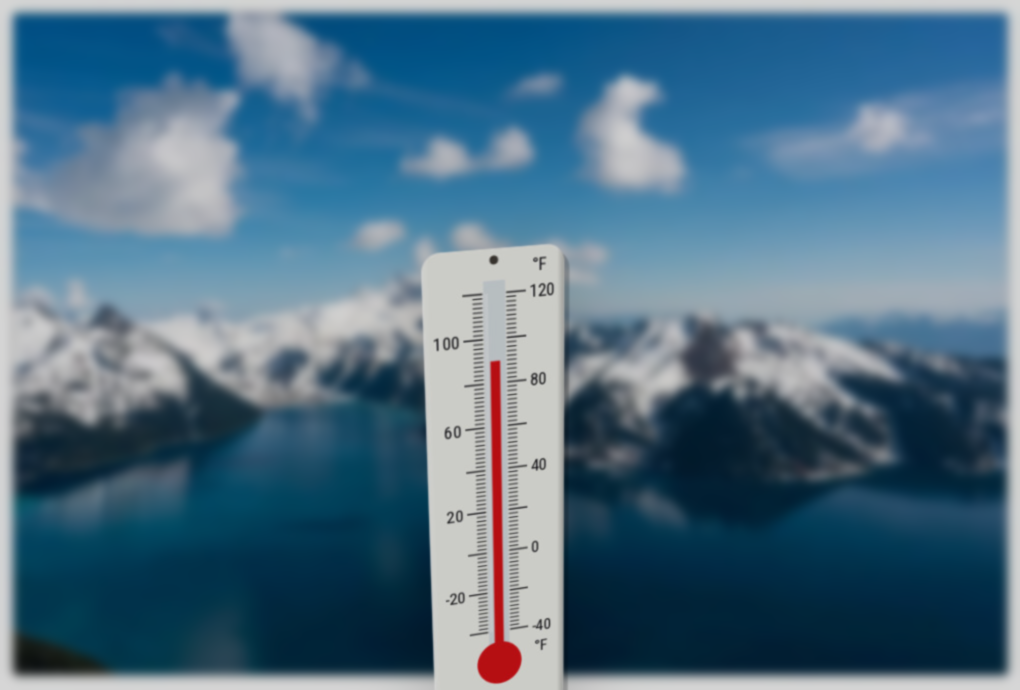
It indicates 90 °F
